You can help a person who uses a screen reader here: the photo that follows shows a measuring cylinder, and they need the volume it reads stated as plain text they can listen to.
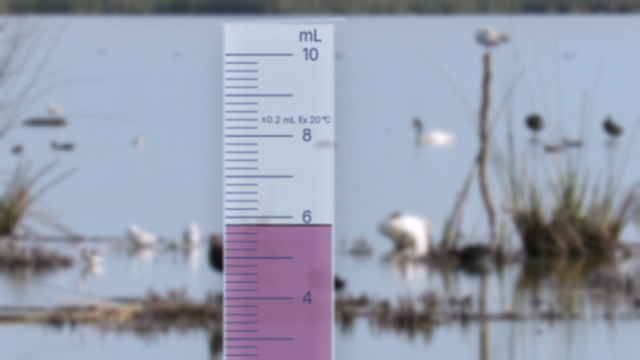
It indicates 5.8 mL
